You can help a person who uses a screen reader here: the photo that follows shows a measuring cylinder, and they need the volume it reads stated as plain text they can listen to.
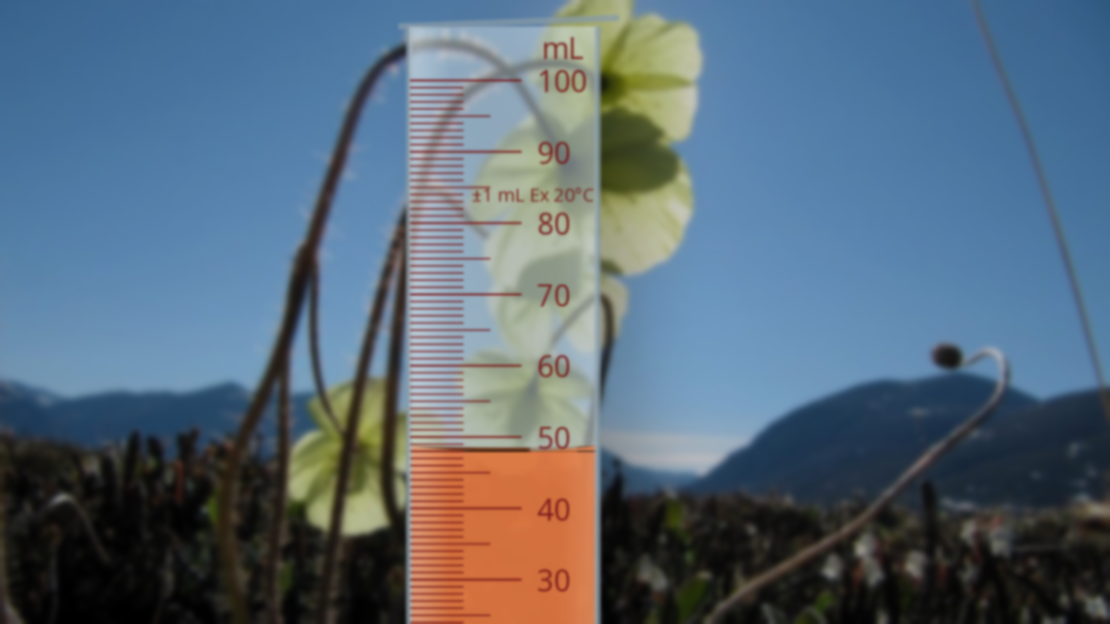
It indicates 48 mL
